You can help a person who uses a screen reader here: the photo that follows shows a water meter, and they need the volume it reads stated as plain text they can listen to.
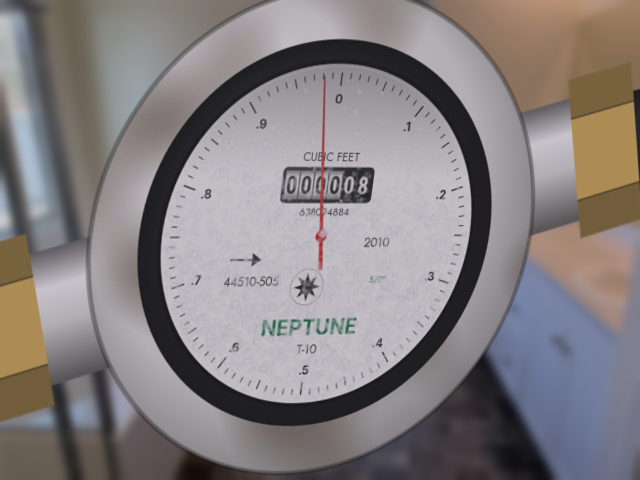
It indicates 7.98 ft³
